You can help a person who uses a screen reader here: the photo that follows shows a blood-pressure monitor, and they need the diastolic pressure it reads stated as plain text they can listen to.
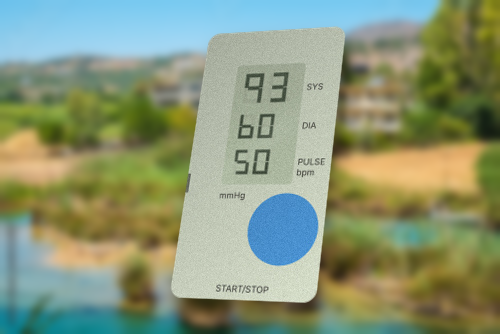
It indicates 60 mmHg
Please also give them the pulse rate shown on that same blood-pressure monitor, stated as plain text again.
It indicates 50 bpm
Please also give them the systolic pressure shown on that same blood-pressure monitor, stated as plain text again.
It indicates 93 mmHg
